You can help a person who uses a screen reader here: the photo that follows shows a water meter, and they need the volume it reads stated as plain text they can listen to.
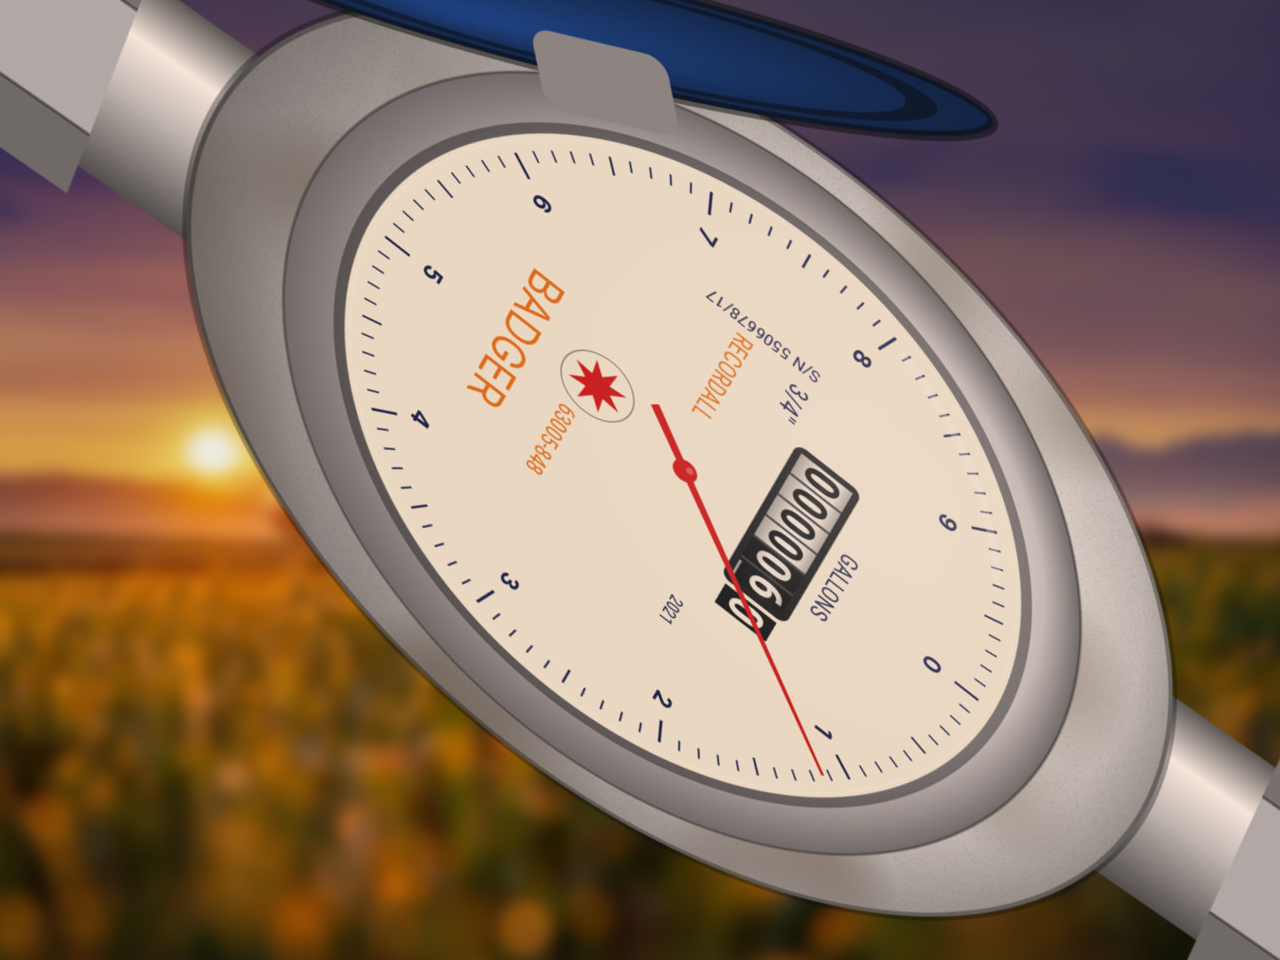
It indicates 61.1 gal
